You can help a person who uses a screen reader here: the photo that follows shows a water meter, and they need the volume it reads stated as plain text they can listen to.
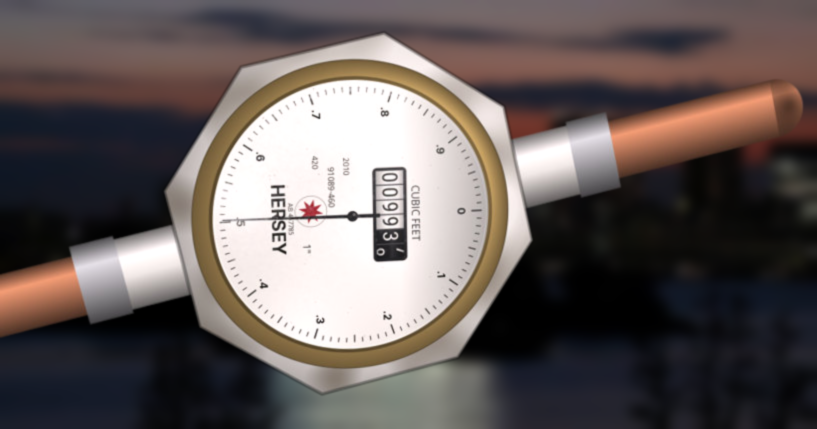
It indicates 9937.50 ft³
